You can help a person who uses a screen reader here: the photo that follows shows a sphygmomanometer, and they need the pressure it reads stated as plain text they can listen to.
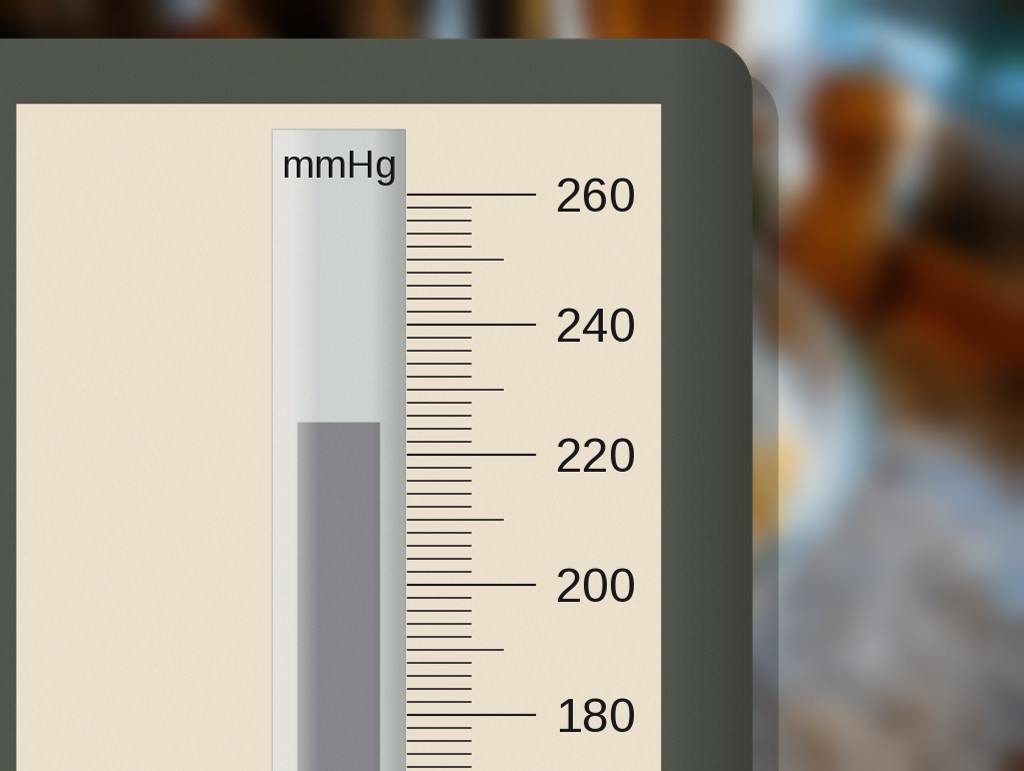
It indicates 225 mmHg
